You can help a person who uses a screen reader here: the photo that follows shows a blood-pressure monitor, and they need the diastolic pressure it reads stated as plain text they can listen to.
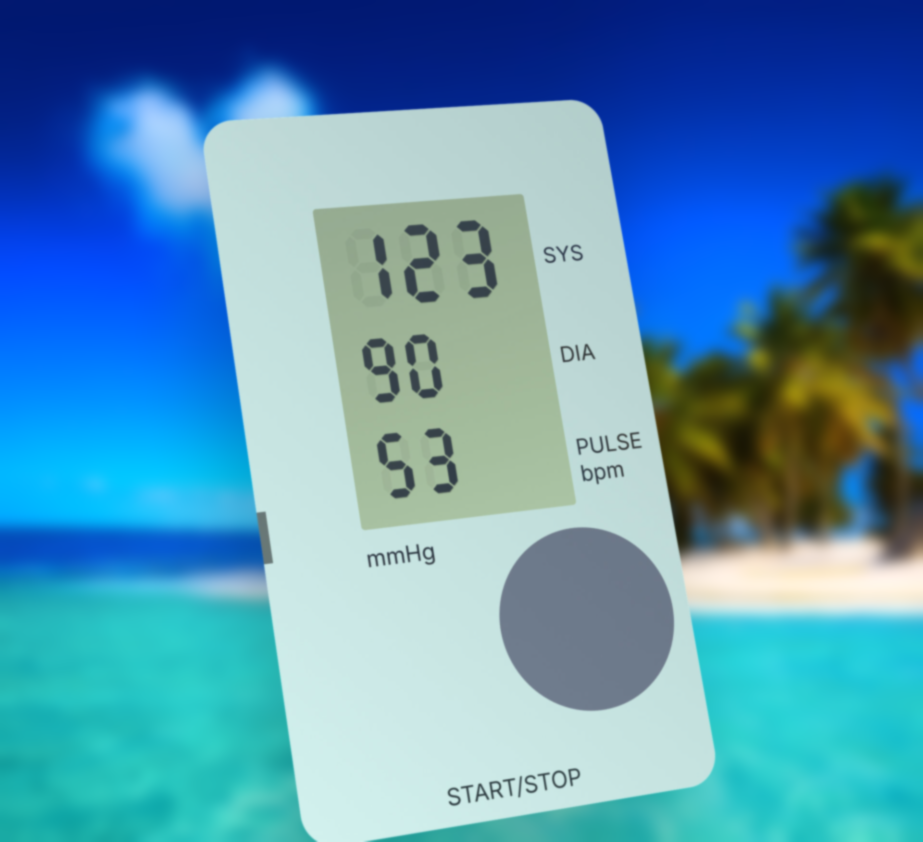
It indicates 90 mmHg
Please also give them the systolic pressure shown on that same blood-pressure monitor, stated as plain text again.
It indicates 123 mmHg
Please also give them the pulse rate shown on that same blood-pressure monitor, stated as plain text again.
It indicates 53 bpm
